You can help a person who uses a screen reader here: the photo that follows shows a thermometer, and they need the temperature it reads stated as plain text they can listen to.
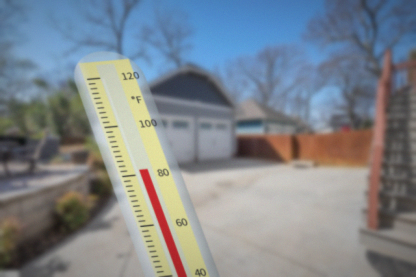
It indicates 82 °F
